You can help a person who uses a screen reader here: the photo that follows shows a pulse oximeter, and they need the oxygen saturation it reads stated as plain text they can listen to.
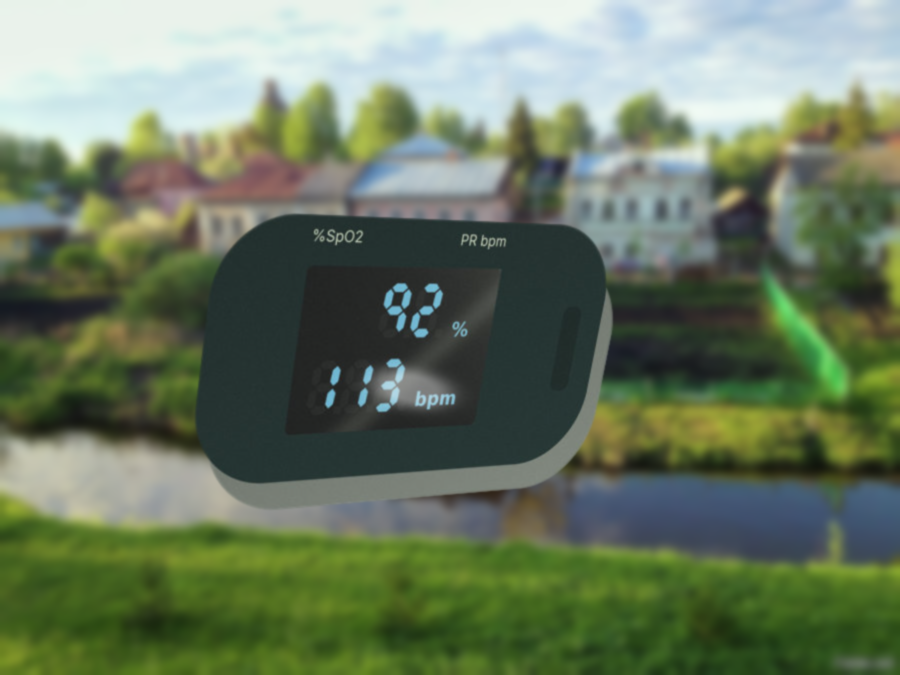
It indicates 92 %
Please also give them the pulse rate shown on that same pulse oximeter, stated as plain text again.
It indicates 113 bpm
